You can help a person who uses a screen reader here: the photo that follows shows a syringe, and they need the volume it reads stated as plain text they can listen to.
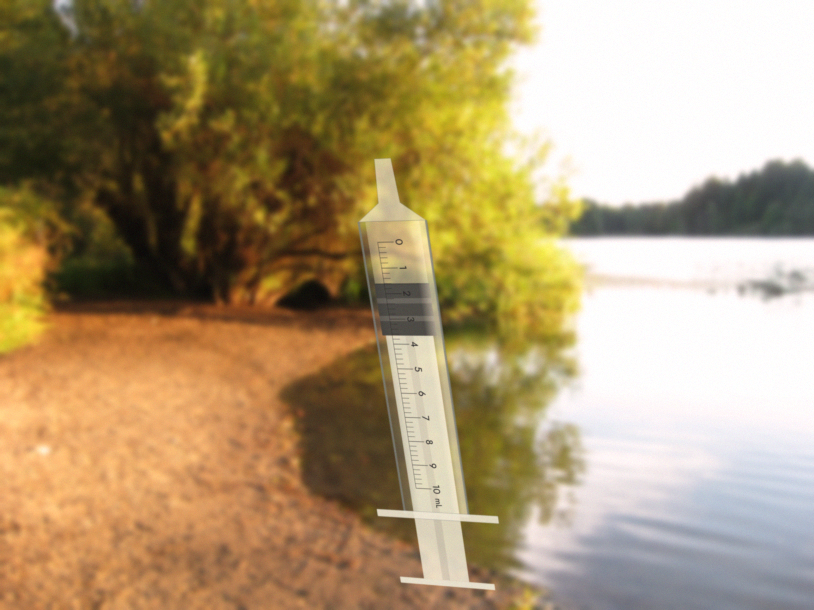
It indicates 1.6 mL
